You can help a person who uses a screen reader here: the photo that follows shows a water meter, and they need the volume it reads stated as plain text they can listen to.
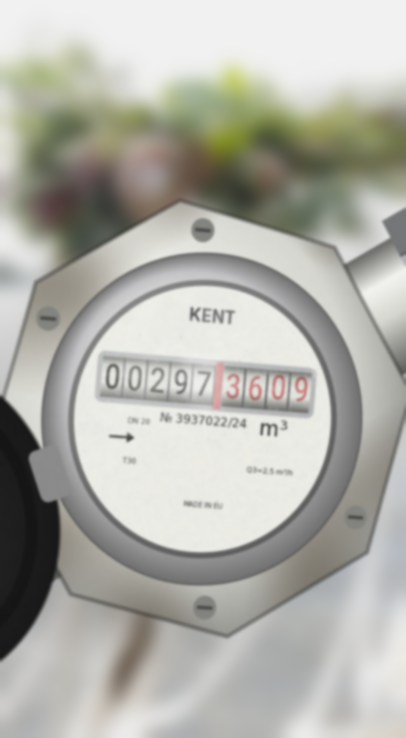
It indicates 297.3609 m³
